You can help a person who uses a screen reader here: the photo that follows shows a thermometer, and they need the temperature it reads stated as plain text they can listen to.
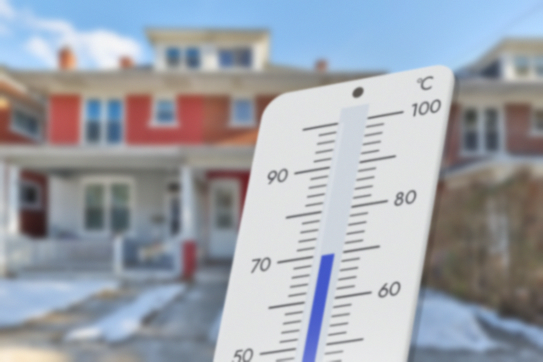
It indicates 70 °C
